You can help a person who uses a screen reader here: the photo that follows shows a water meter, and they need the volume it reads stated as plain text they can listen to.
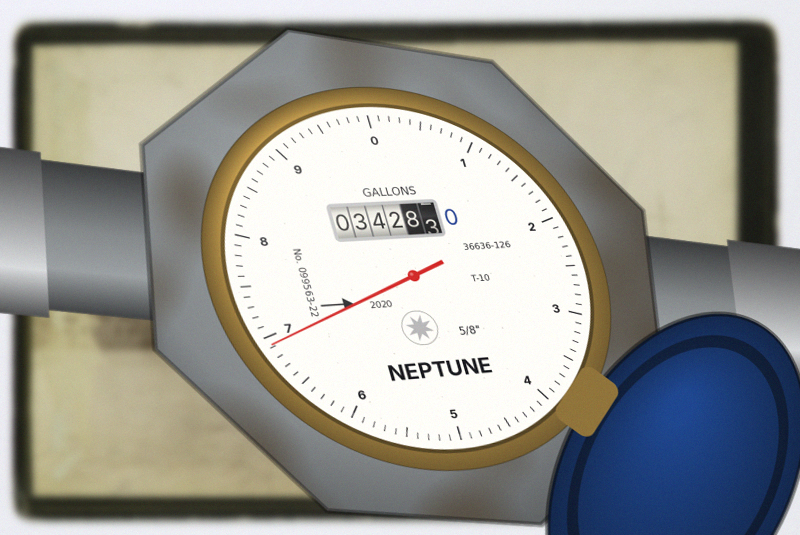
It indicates 342826.9 gal
